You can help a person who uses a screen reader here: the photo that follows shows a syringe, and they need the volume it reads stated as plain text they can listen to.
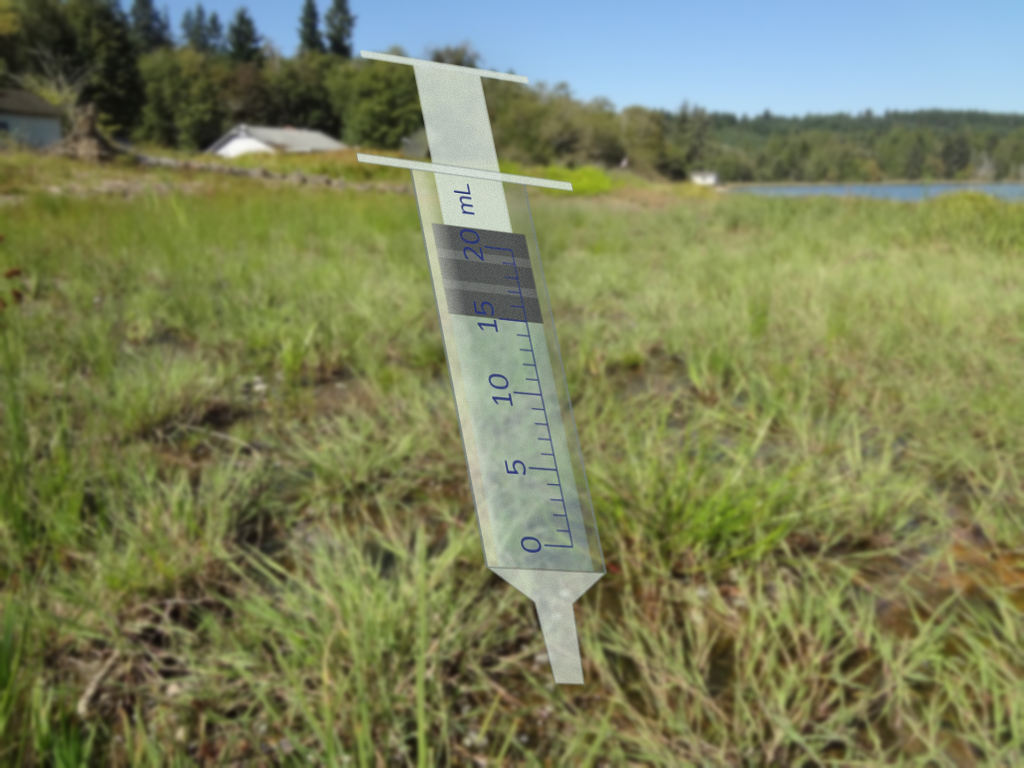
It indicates 15 mL
